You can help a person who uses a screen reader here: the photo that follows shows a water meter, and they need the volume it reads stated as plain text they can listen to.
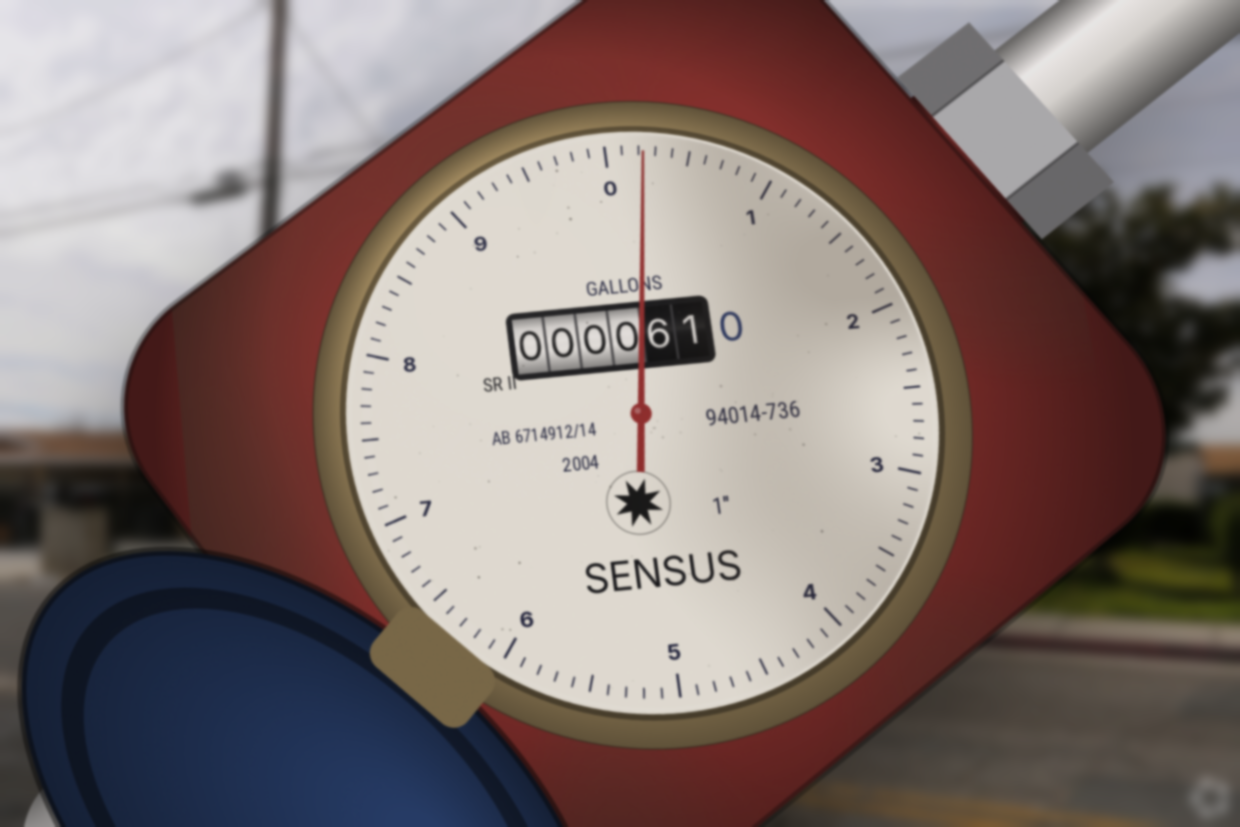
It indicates 610.2 gal
